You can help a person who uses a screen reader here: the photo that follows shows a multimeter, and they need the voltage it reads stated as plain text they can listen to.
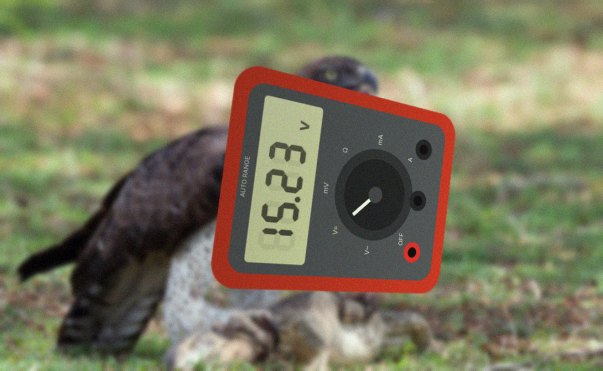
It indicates 15.23 V
